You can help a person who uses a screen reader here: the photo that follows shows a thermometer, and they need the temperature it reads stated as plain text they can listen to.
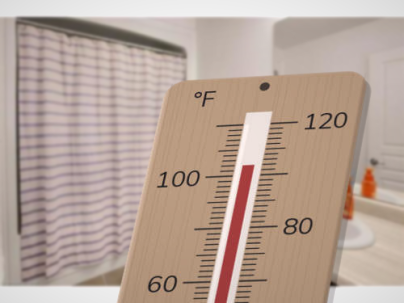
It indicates 104 °F
